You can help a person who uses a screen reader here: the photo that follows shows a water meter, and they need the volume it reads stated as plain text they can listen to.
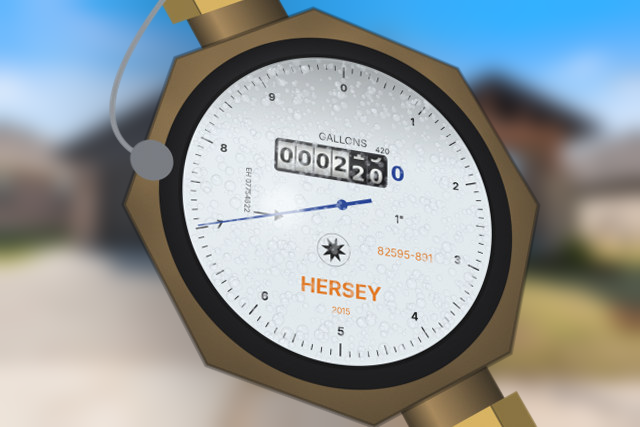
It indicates 2197.0 gal
